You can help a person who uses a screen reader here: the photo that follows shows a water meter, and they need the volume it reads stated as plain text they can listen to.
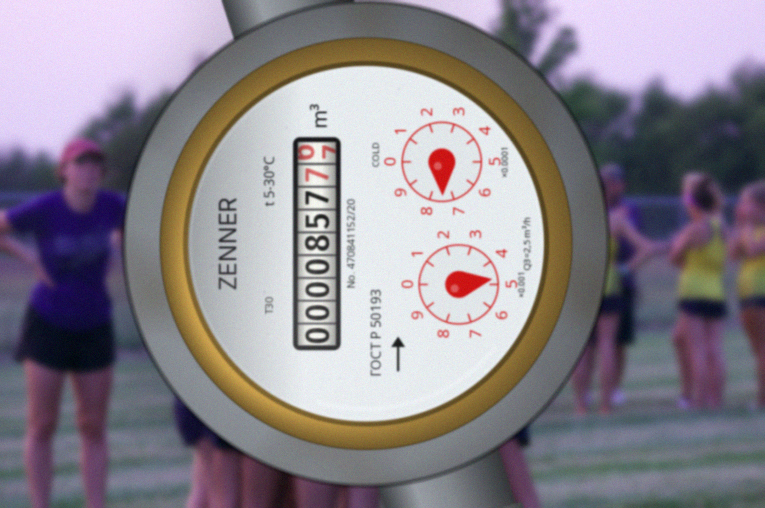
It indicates 857.7647 m³
